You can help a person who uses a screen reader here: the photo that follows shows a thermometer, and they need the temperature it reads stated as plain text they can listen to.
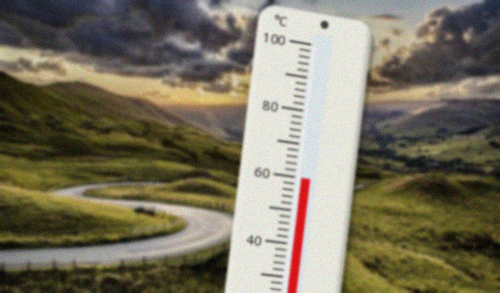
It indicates 60 °C
